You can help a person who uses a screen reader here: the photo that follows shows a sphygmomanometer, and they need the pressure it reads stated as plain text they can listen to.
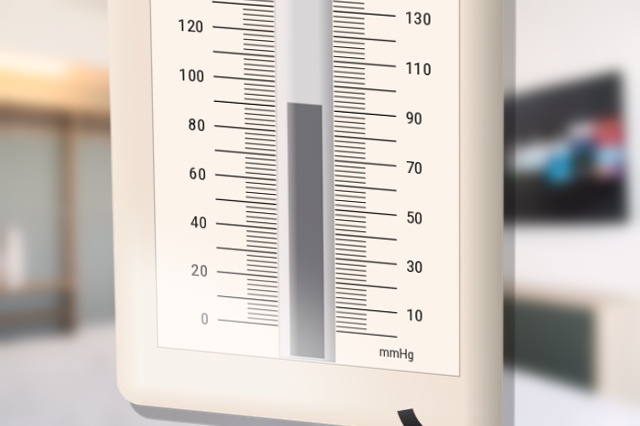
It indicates 92 mmHg
